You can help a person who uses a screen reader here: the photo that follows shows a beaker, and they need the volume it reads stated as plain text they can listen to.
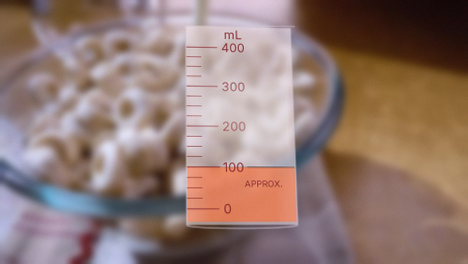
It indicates 100 mL
